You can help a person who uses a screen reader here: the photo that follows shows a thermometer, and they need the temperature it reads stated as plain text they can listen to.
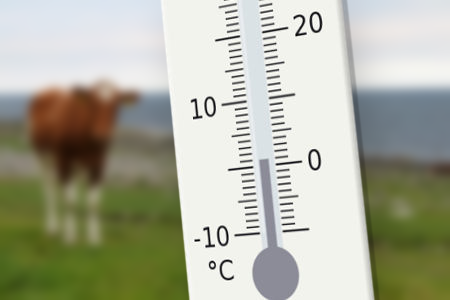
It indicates 1 °C
